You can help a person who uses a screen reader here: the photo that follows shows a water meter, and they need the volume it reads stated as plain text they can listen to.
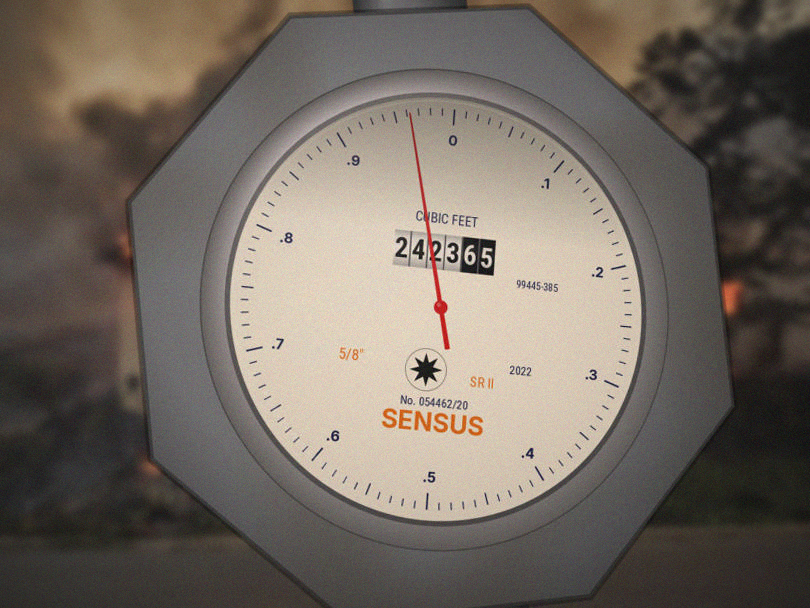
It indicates 242364.96 ft³
